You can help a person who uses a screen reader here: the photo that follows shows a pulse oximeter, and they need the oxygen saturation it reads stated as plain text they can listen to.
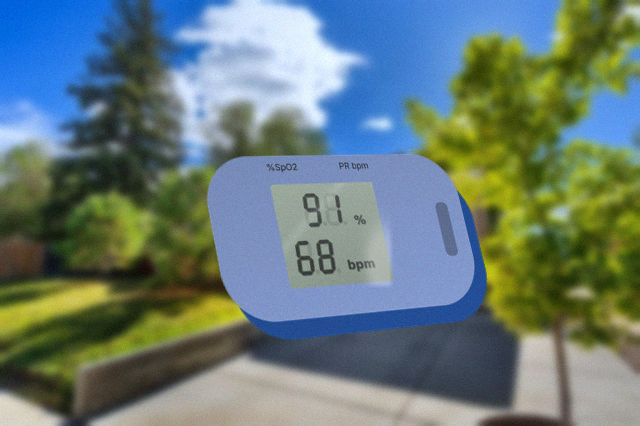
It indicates 91 %
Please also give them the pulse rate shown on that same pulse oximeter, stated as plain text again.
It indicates 68 bpm
